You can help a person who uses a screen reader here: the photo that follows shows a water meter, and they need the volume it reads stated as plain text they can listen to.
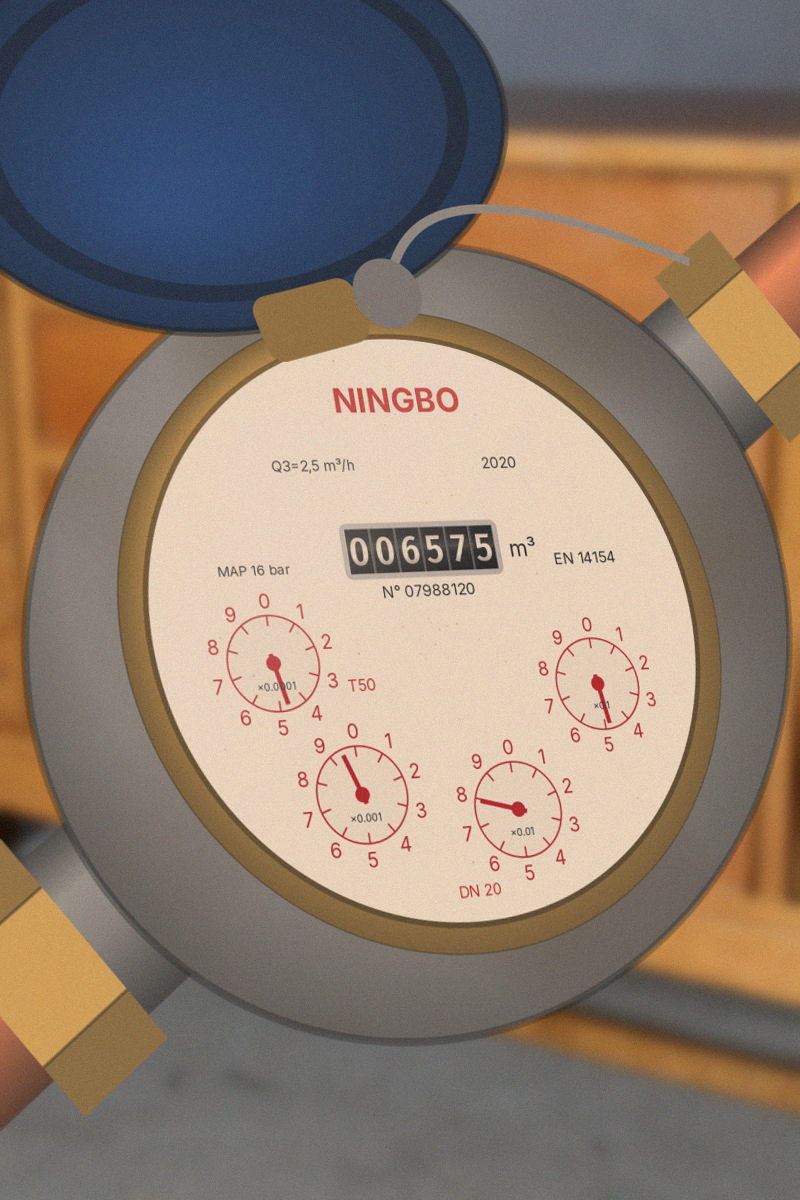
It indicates 6575.4794 m³
